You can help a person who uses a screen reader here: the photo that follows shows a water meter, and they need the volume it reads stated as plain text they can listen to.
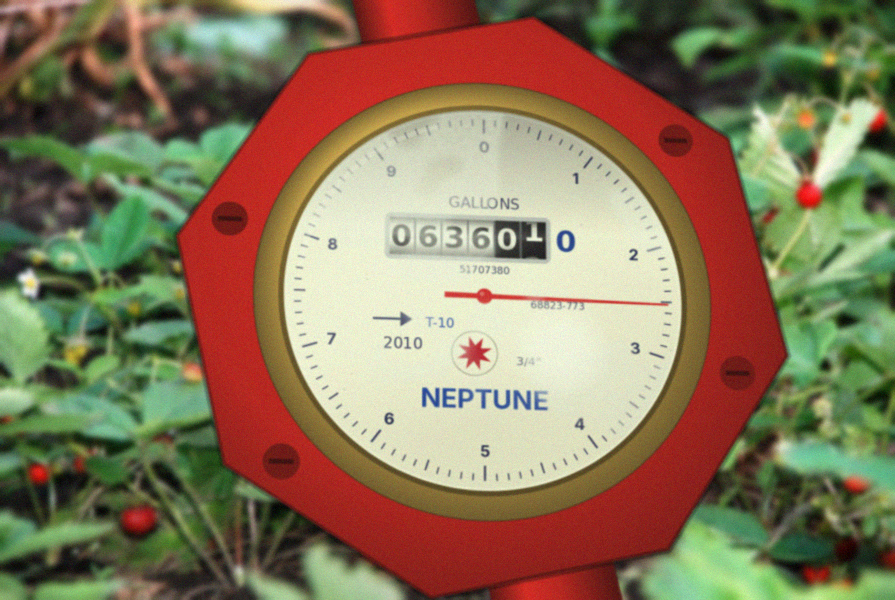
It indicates 636012.5 gal
